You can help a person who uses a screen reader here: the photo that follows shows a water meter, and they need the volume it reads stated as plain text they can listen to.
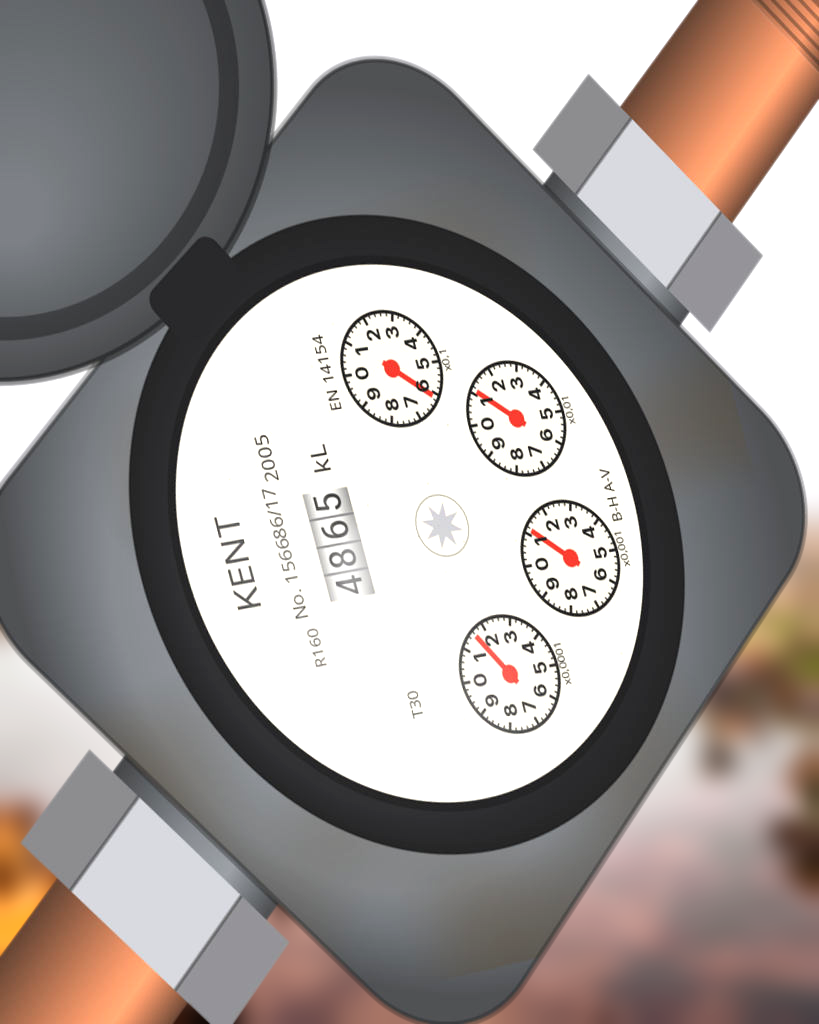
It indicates 4865.6111 kL
